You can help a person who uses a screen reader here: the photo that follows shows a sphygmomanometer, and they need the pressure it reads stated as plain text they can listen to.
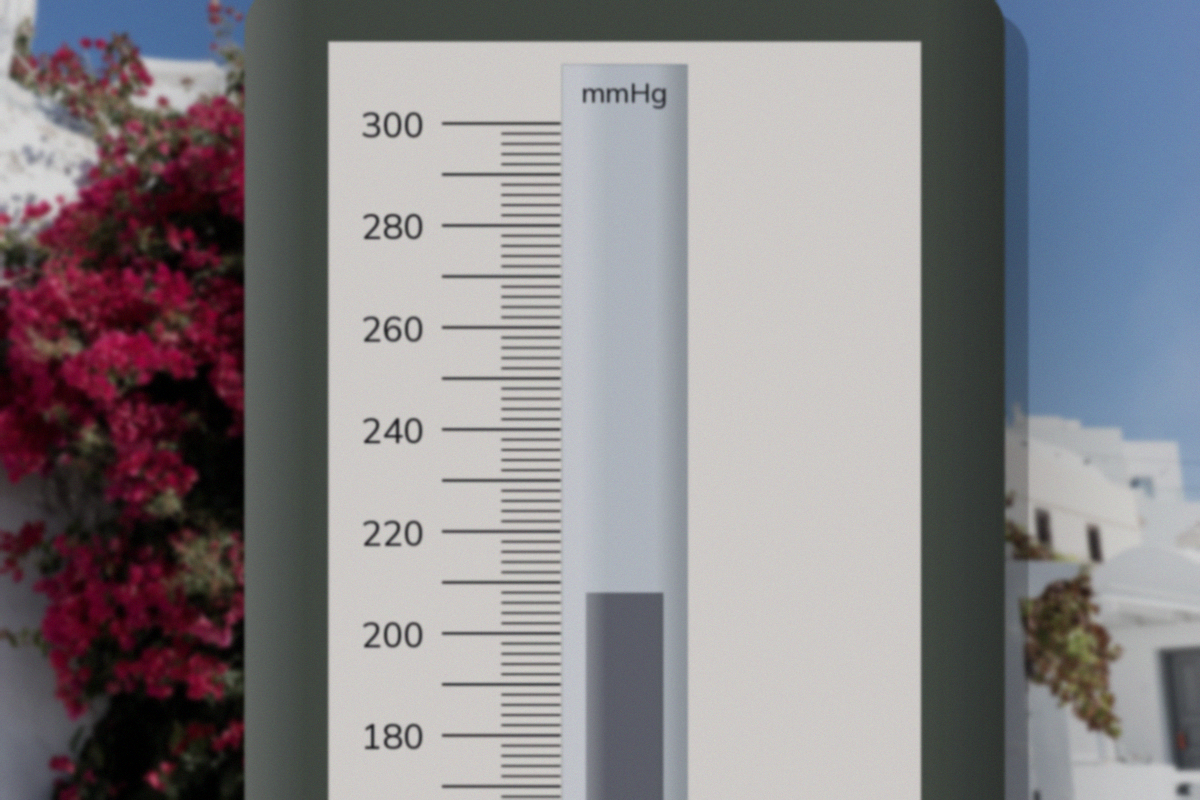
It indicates 208 mmHg
